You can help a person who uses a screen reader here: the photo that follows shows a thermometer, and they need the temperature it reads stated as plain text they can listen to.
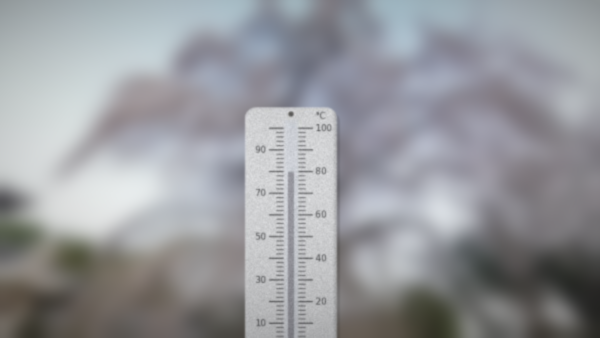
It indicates 80 °C
